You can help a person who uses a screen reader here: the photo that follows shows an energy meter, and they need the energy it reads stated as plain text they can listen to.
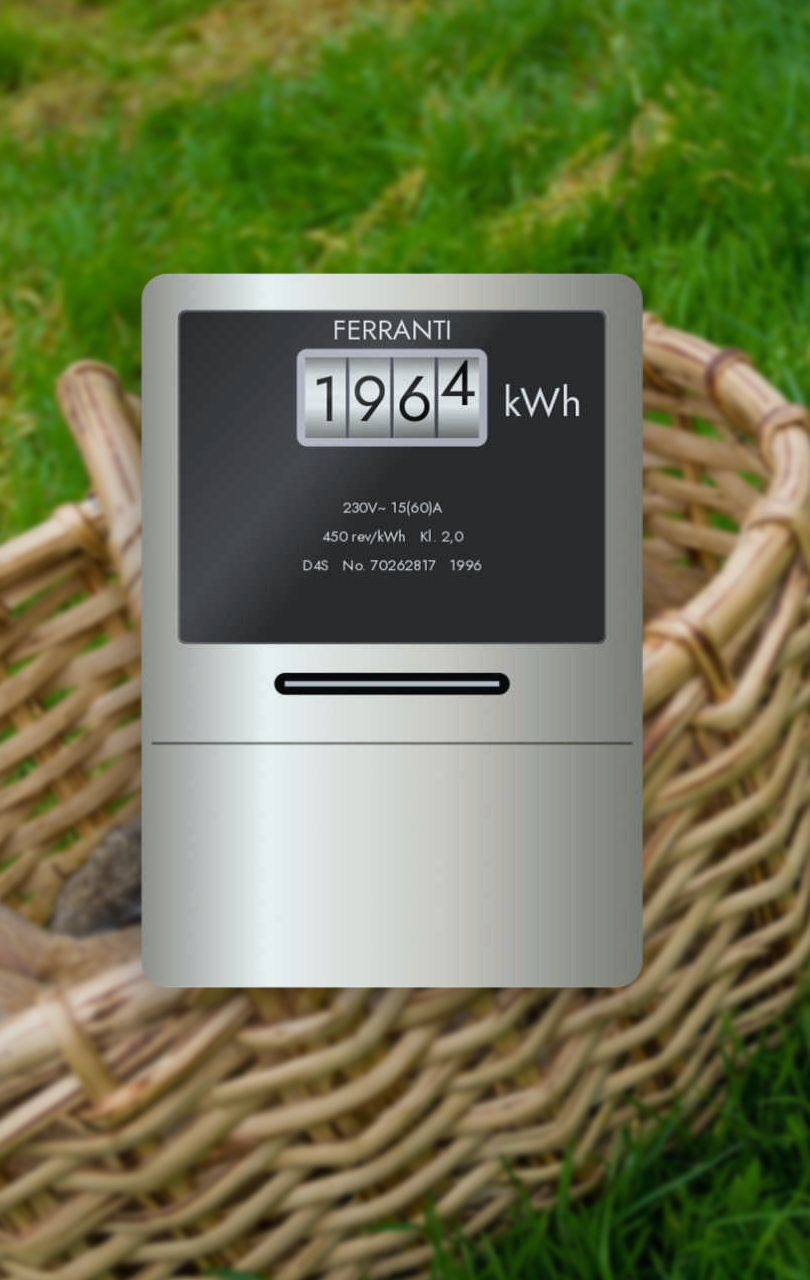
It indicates 1964 kWh
